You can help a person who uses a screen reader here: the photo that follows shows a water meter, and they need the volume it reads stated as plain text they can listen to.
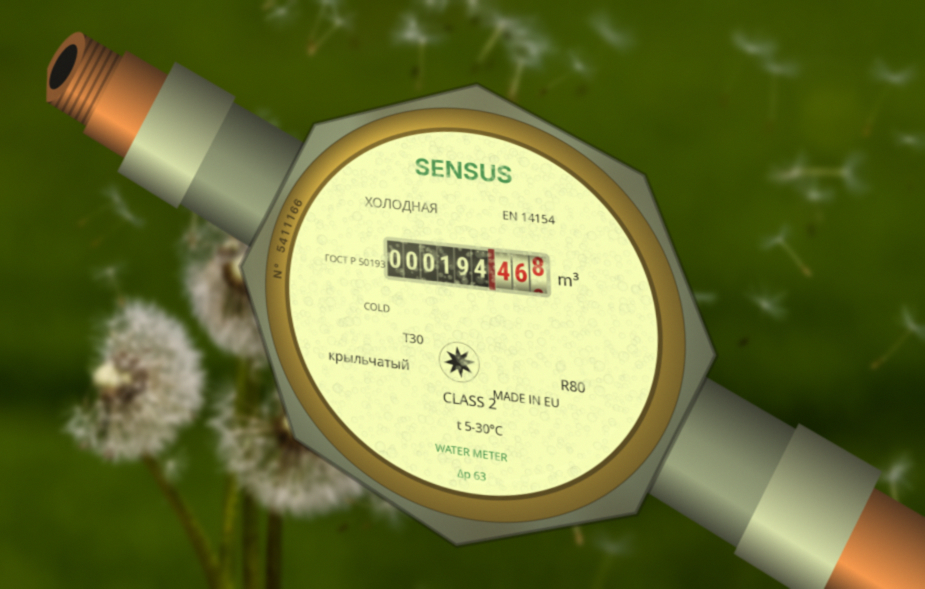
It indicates 194.468 m³
